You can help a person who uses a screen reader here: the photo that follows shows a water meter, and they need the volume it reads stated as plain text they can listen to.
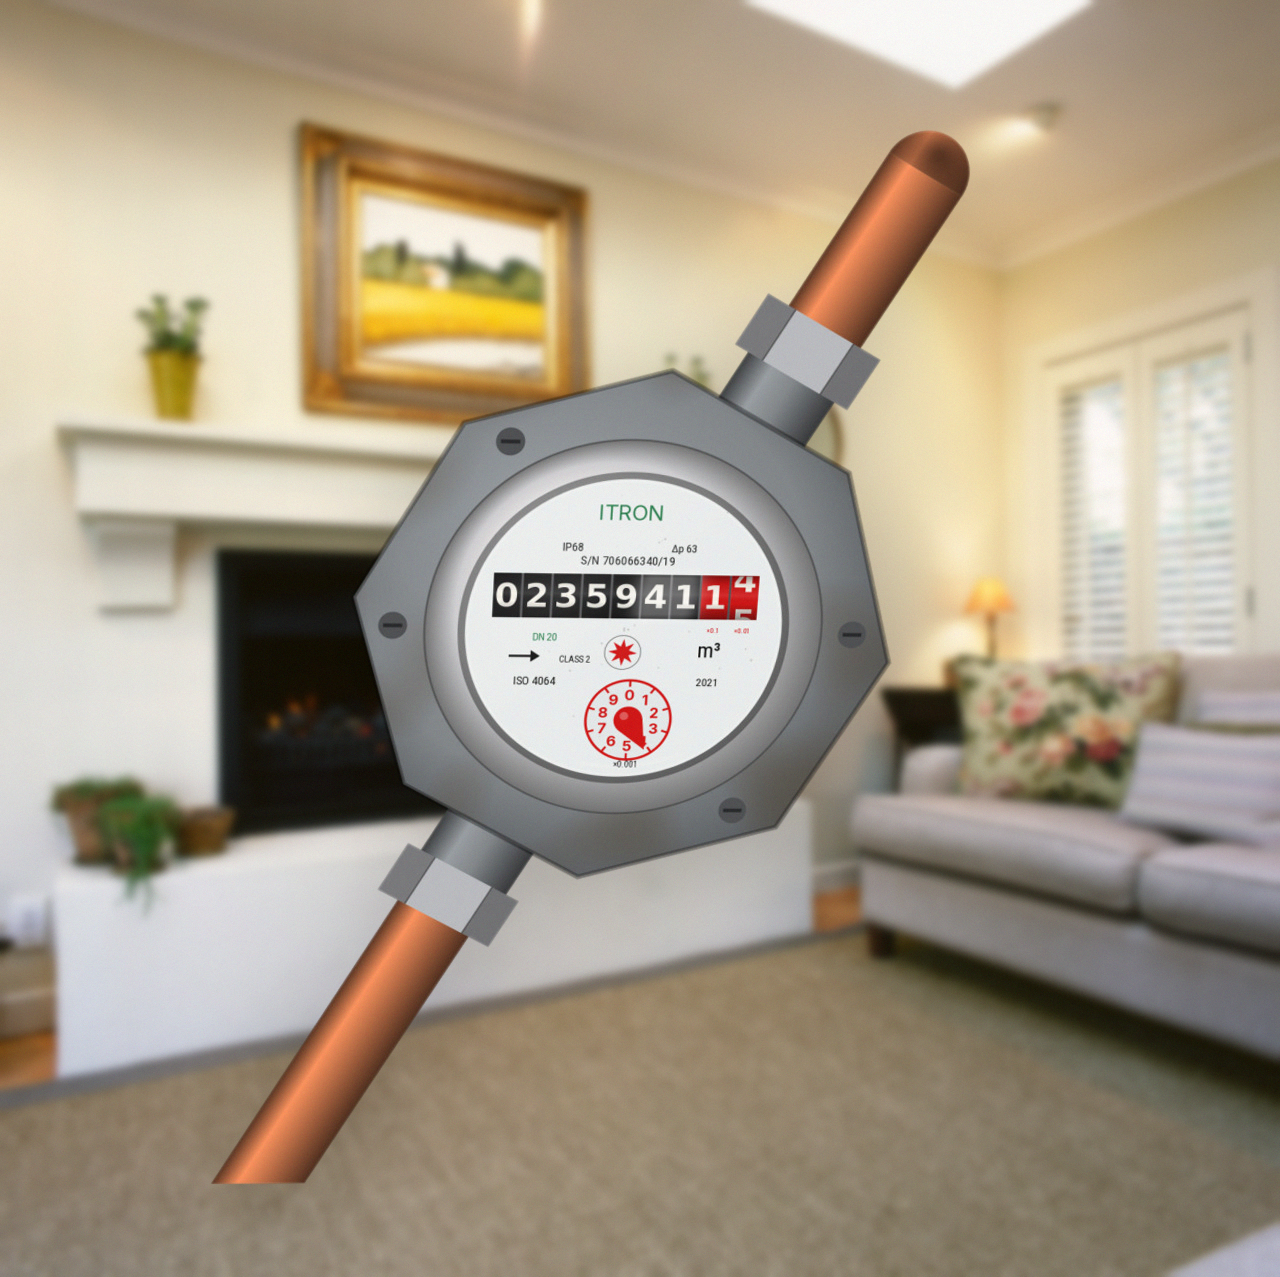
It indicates 235941.144 m³
